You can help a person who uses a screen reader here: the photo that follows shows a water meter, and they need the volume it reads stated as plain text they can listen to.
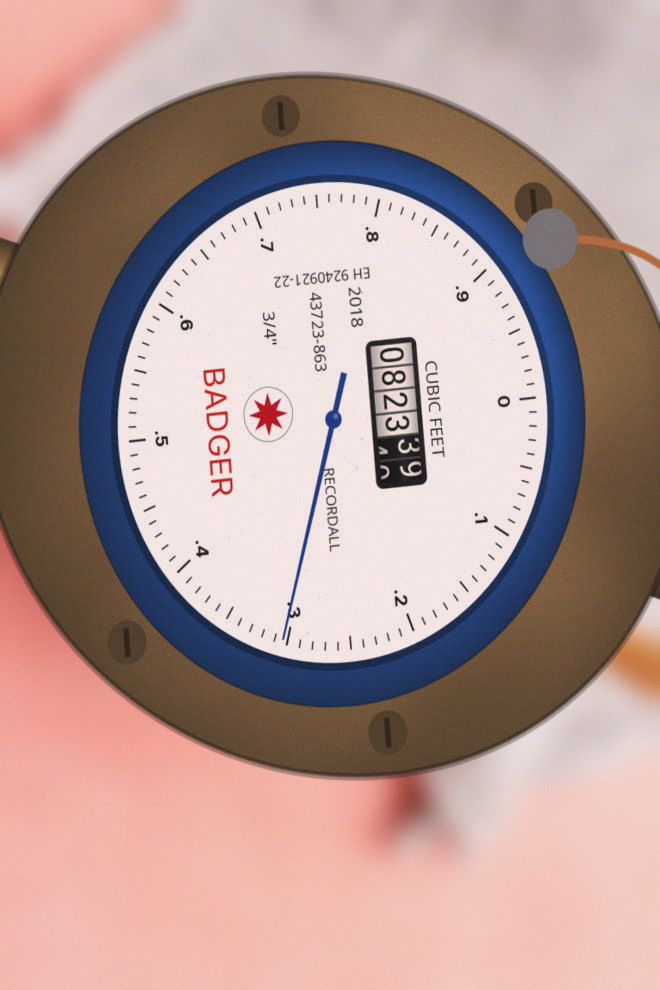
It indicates 82339.30 ft³
